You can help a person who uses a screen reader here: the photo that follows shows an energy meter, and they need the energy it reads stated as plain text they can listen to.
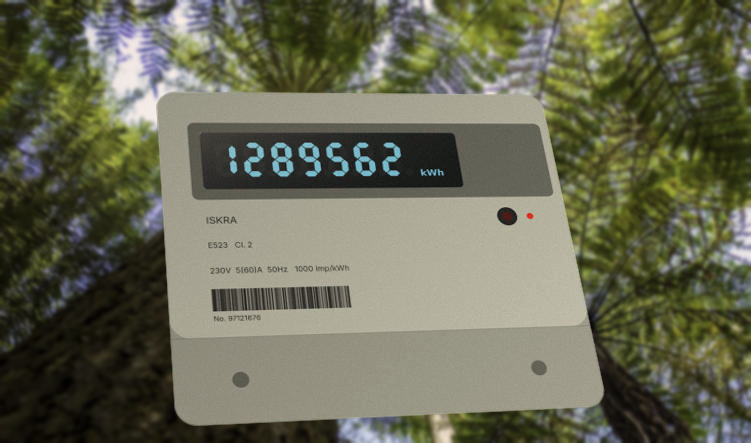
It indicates 1289562 kWh
